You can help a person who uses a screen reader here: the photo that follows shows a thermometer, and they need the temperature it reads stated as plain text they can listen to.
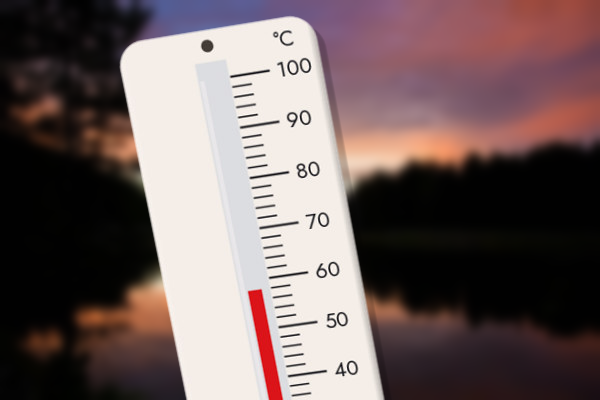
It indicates 58 °C
